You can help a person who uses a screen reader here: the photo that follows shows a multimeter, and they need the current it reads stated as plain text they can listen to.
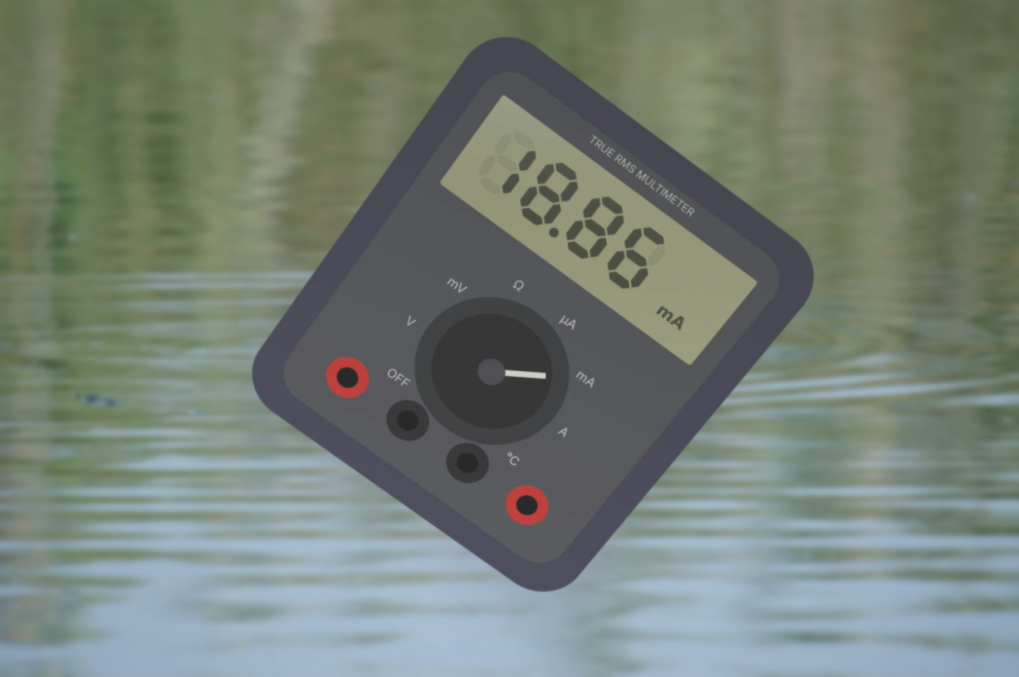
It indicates 18.86 mA
